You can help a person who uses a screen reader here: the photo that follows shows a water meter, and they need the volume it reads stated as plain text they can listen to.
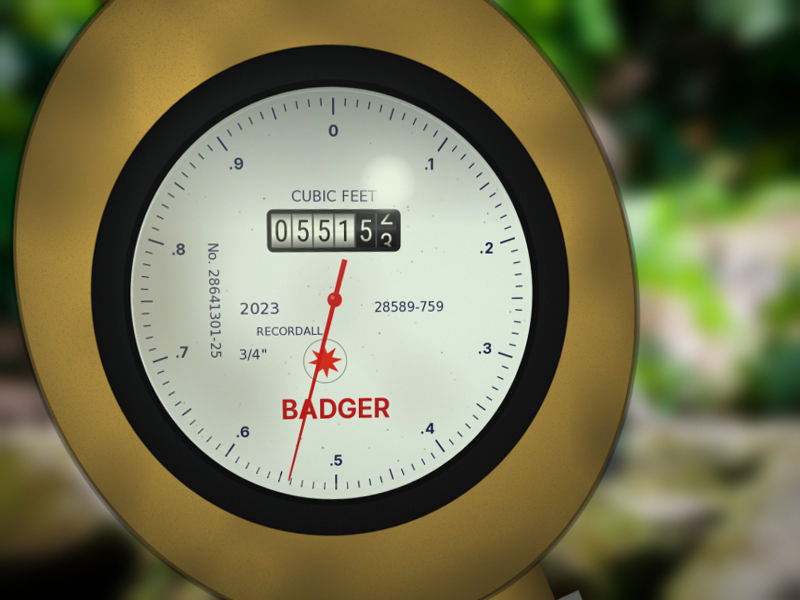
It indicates 55152.54 ft³
